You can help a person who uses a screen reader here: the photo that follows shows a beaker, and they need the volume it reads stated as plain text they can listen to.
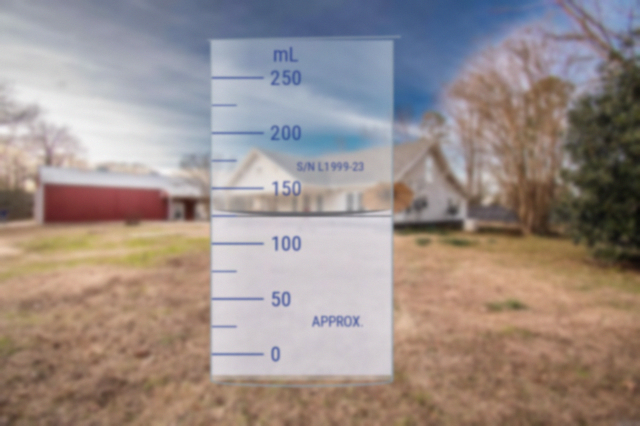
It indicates 125 mL
